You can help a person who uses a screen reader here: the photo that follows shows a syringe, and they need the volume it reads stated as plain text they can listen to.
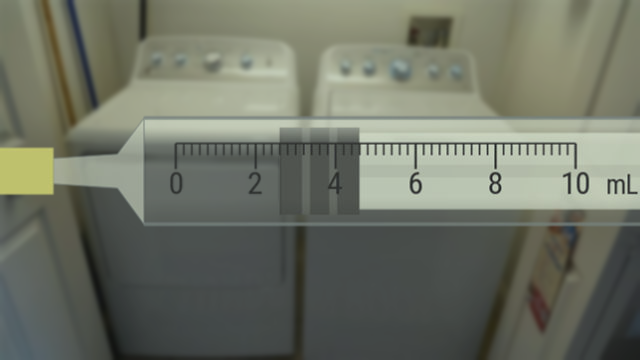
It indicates 2.6 mL
